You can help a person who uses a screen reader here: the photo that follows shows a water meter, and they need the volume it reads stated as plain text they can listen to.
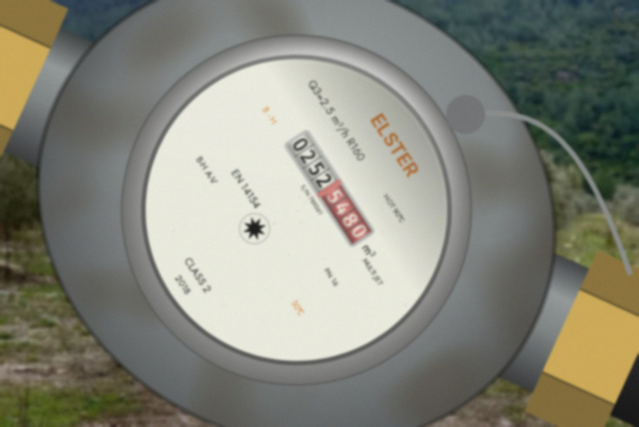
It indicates 252.5480 m³
